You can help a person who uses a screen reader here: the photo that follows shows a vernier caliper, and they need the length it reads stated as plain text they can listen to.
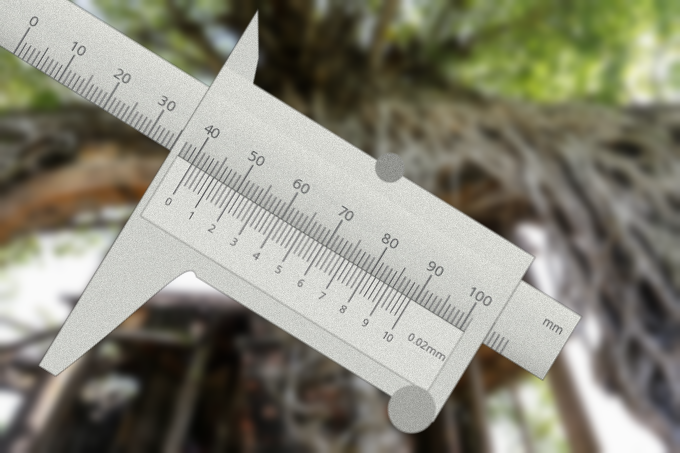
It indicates 40.0 mm
